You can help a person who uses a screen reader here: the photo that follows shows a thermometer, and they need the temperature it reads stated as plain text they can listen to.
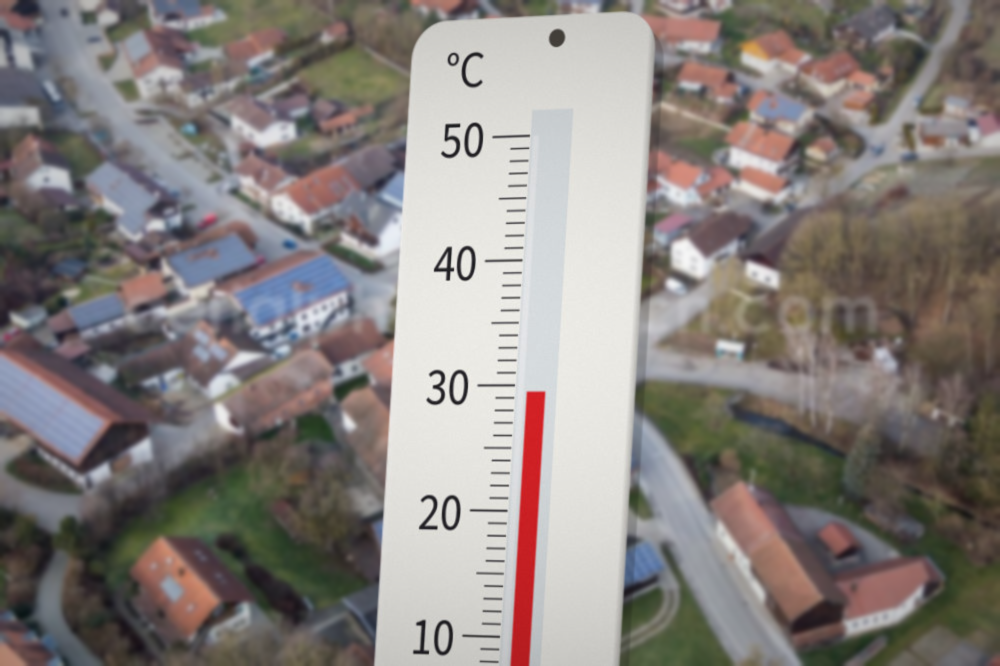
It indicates 29.5 °C
